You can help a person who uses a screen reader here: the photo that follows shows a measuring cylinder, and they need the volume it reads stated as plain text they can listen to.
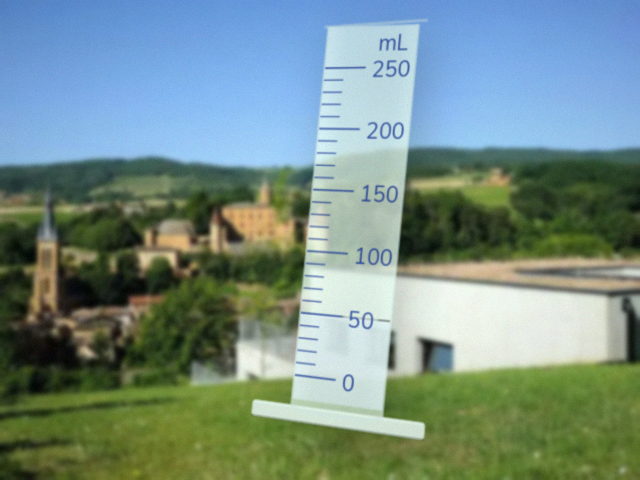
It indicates 50 mL
